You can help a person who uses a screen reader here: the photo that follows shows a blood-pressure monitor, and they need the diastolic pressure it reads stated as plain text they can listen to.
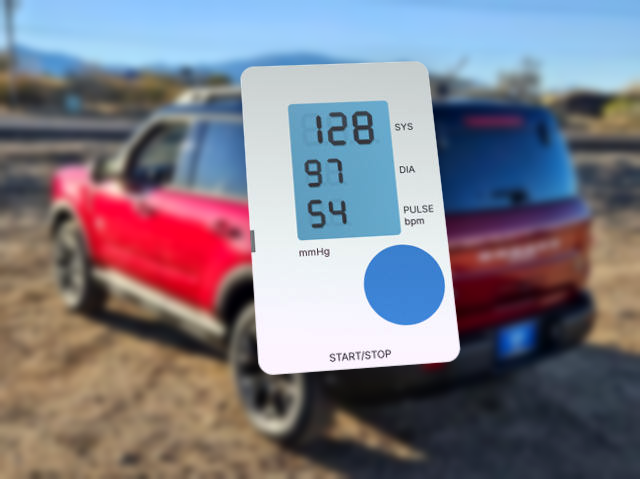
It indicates 97 mmHg
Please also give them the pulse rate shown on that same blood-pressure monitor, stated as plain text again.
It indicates 54 bpm
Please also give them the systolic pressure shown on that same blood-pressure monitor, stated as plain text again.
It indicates 128 mmHg
